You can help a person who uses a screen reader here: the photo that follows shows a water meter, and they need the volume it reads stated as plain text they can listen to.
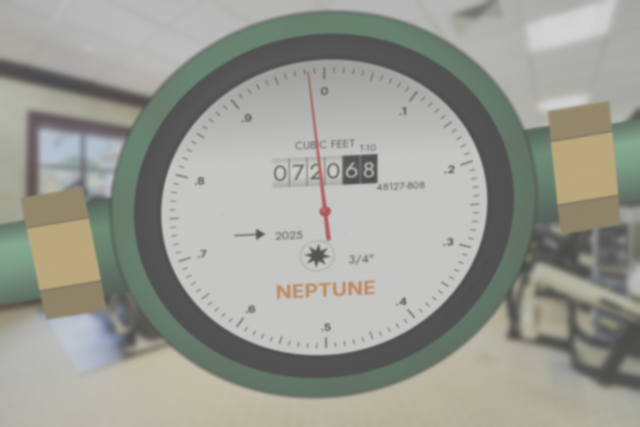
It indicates 72067.98 ft³
